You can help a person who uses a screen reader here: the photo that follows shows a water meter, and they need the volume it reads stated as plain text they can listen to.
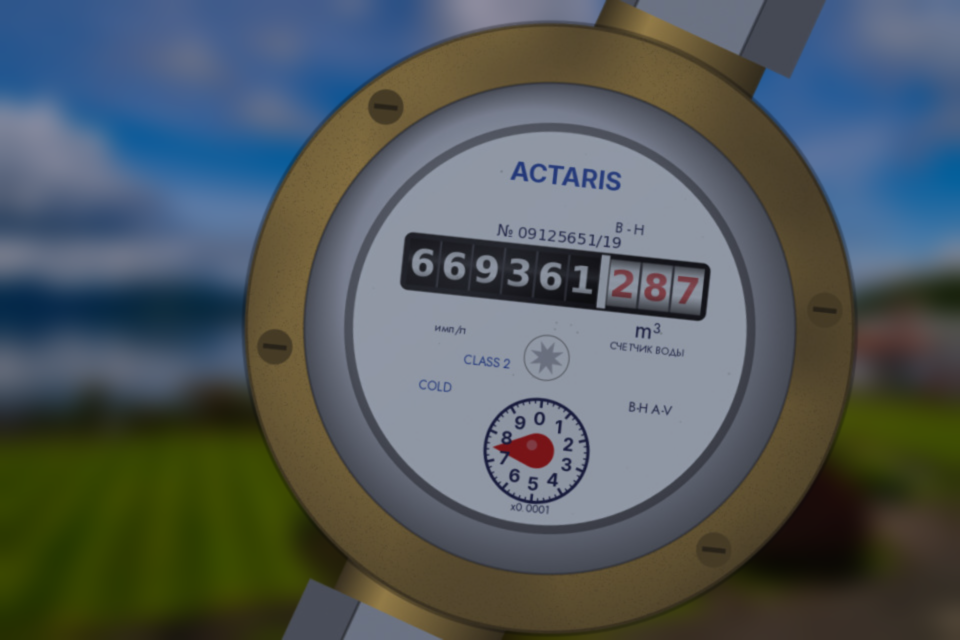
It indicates 669361.2877 m³
